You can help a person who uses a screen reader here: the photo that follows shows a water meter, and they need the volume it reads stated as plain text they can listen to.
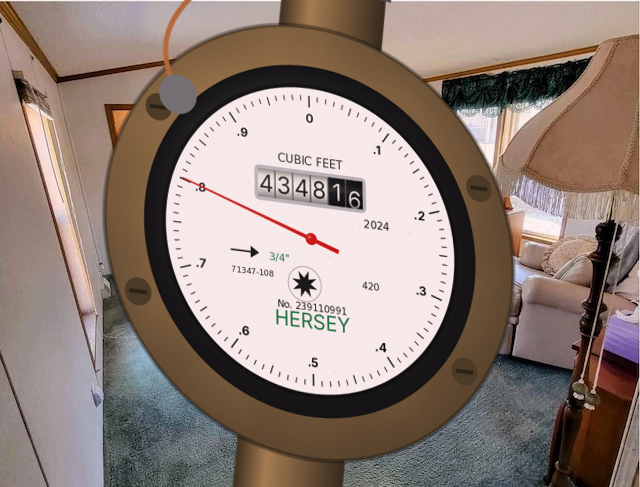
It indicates 434815.80 ft³
